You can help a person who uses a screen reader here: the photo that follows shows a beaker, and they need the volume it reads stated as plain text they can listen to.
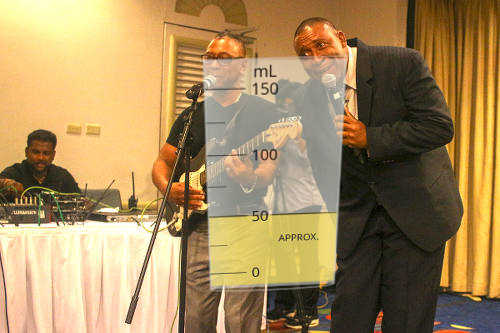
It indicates 50 mL
